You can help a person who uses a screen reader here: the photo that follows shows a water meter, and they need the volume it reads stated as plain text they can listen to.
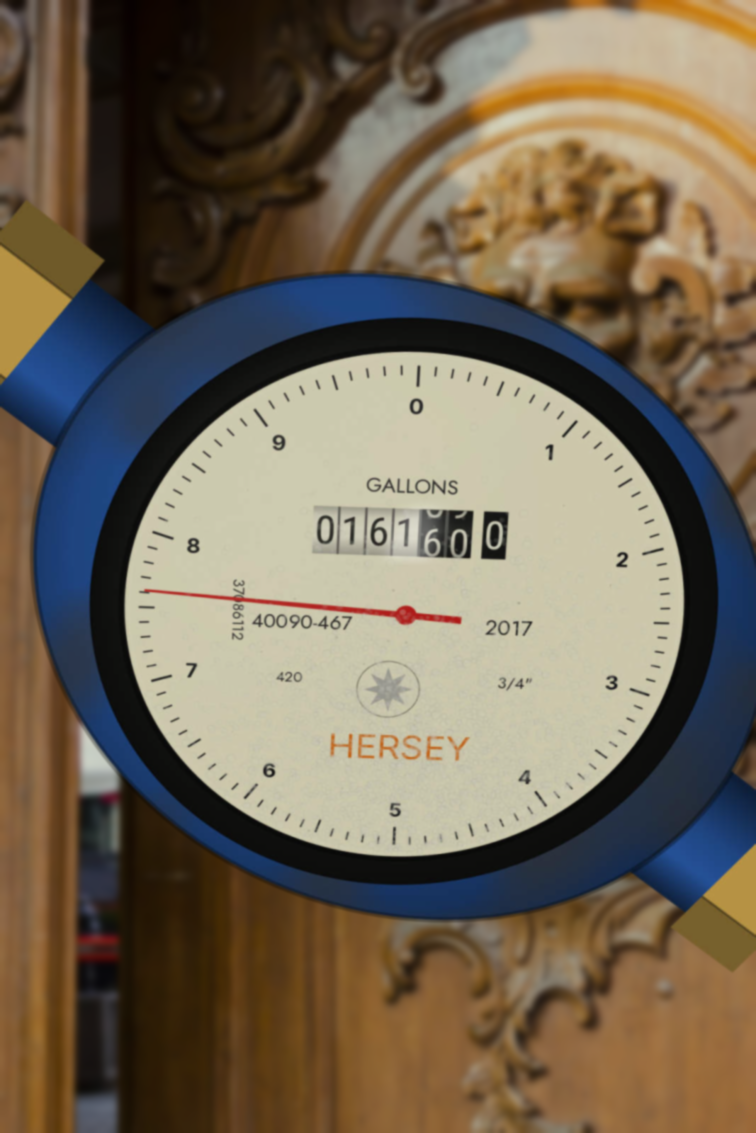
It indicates 161597.6 gal
